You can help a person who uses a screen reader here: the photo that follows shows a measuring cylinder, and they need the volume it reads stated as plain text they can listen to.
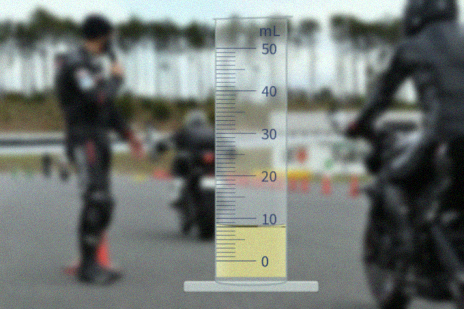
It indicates 8 mL
